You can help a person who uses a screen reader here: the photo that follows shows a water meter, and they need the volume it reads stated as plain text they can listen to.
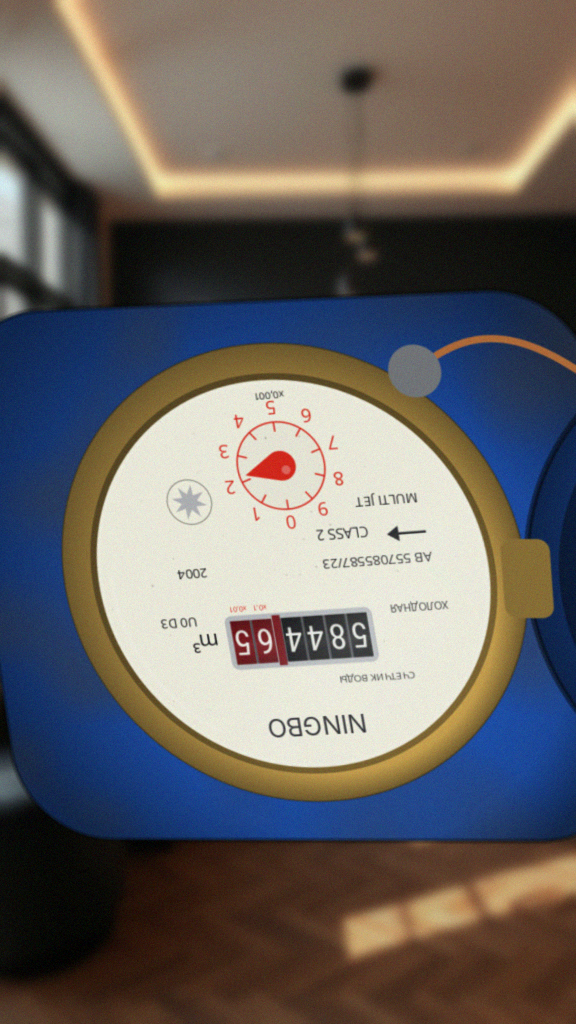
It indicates 5844.652 m³
